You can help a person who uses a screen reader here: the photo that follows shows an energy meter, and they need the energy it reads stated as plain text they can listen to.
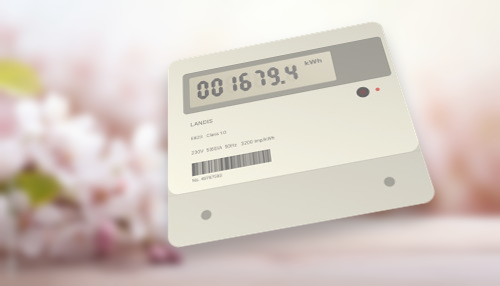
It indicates 1679.4 kWh
